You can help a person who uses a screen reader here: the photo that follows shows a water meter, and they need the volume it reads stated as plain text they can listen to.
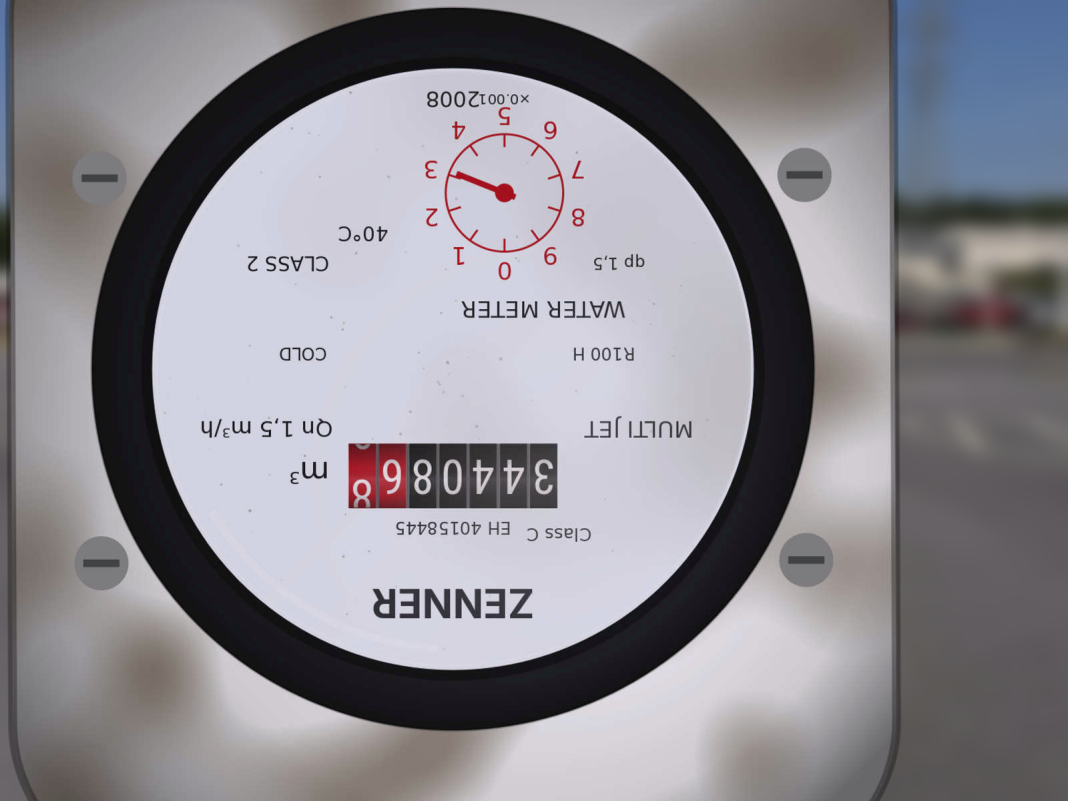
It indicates 34408.683 m³
